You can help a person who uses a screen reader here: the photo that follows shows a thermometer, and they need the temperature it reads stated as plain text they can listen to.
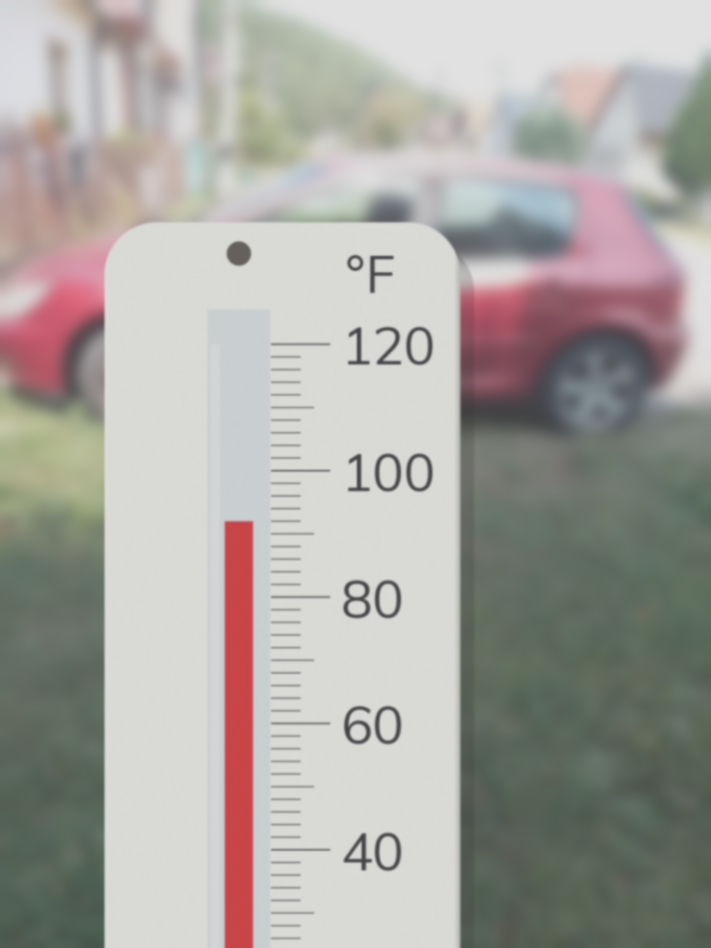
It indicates 92 °F
